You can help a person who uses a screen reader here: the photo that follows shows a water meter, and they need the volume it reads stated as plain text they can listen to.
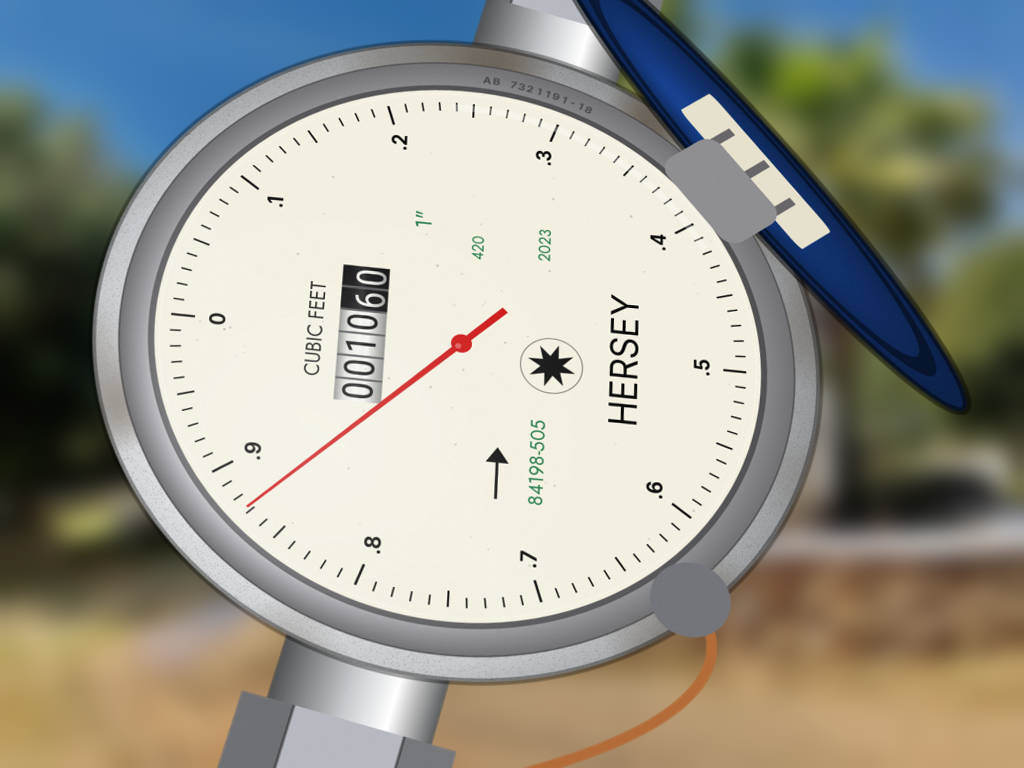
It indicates 1059.87 ft³
